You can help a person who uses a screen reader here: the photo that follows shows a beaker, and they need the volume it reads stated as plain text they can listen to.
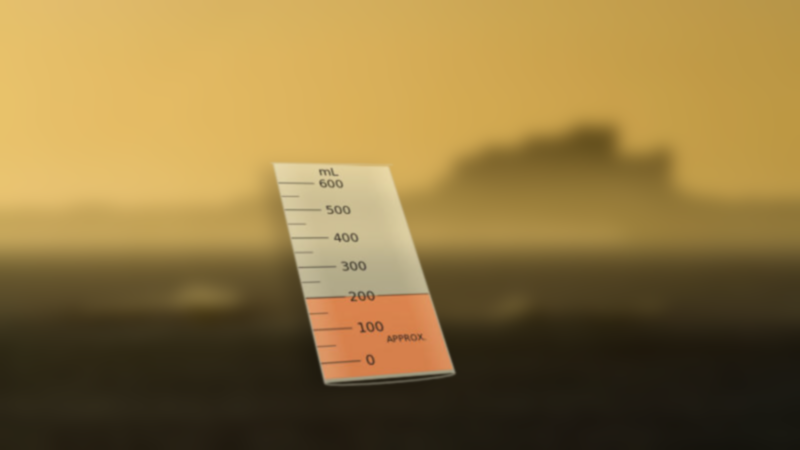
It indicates 200 mL
